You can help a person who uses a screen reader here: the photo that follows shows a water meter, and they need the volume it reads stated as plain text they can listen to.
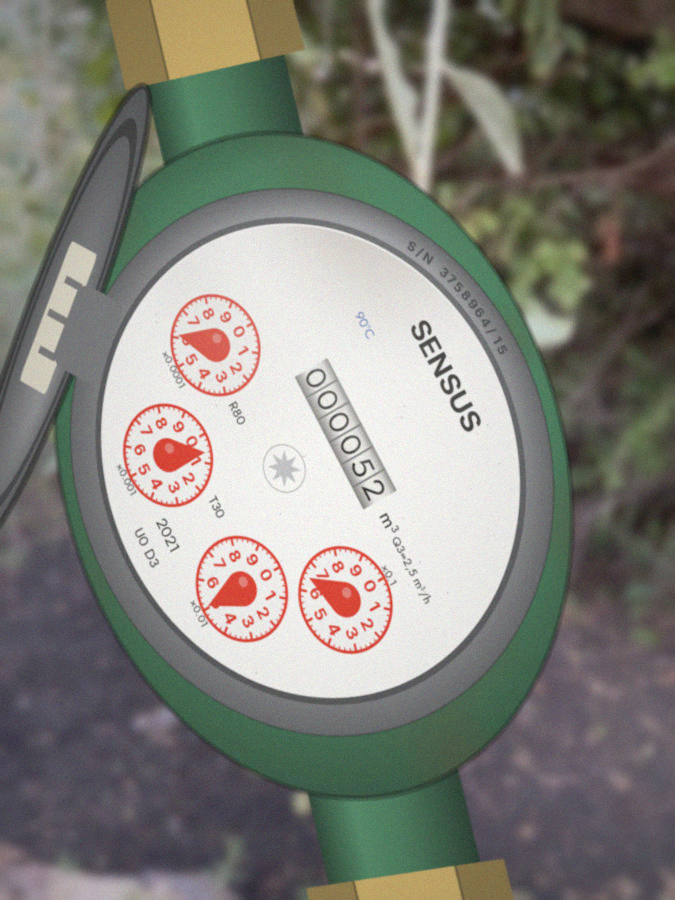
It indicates 52.6506 m³
